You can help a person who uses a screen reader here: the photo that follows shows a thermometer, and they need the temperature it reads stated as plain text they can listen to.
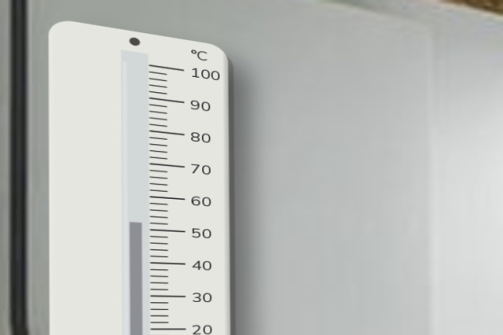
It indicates 52 °C
